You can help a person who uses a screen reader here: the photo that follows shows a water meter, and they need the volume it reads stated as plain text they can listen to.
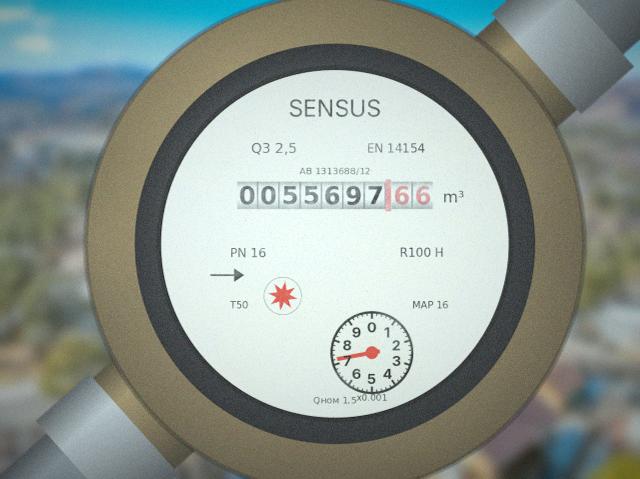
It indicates 55697.667 m³
